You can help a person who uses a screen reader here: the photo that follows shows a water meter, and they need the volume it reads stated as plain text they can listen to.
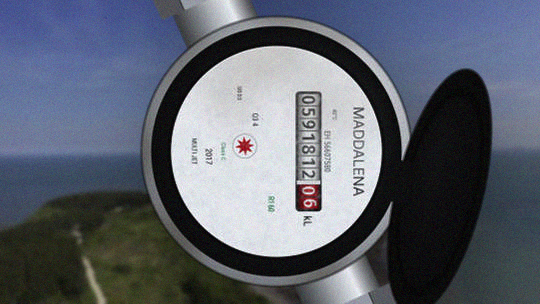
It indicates 591812.06 kL
